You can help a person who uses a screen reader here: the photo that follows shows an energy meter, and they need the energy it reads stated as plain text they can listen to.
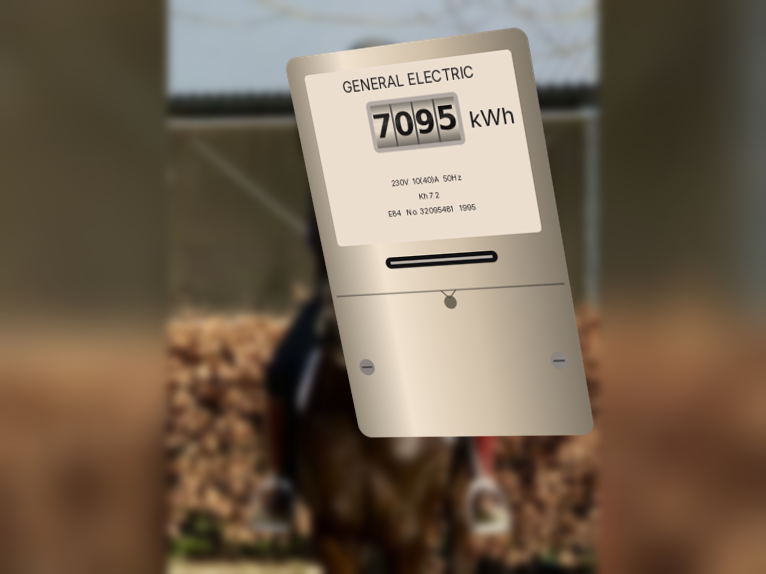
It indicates 7095 kWh
